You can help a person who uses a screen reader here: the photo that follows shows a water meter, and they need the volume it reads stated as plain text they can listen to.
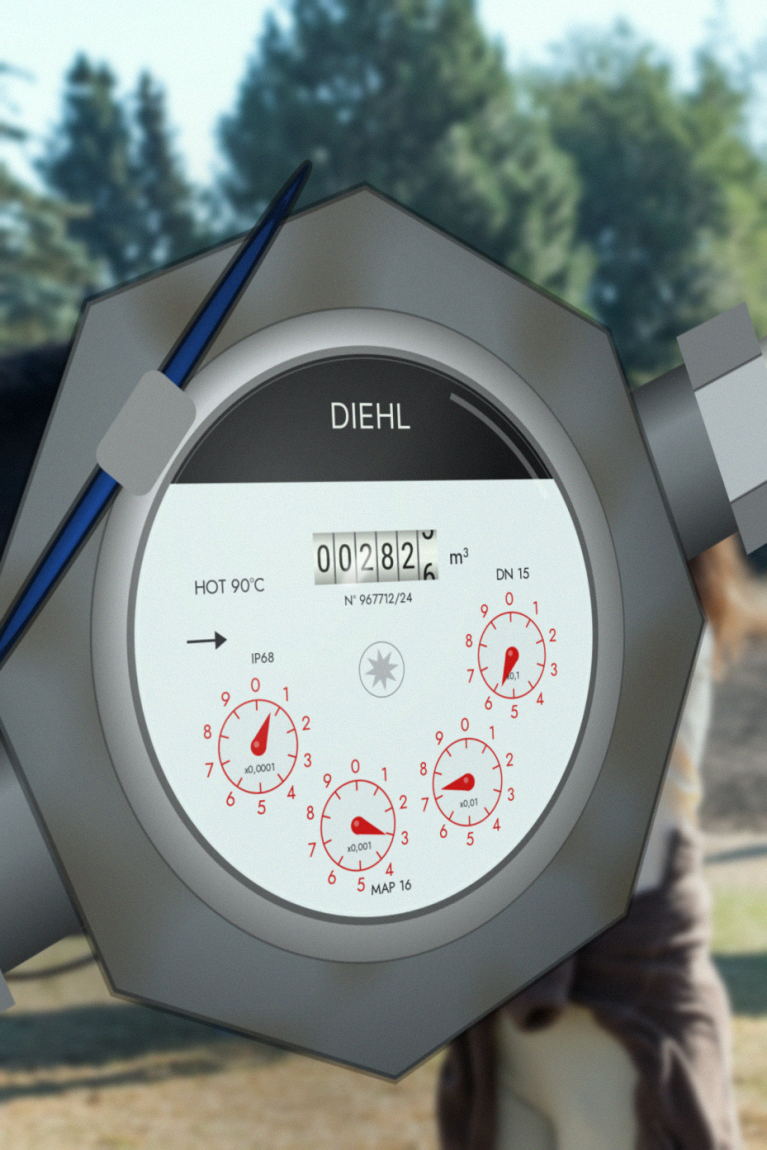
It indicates 2825.5730 m³
